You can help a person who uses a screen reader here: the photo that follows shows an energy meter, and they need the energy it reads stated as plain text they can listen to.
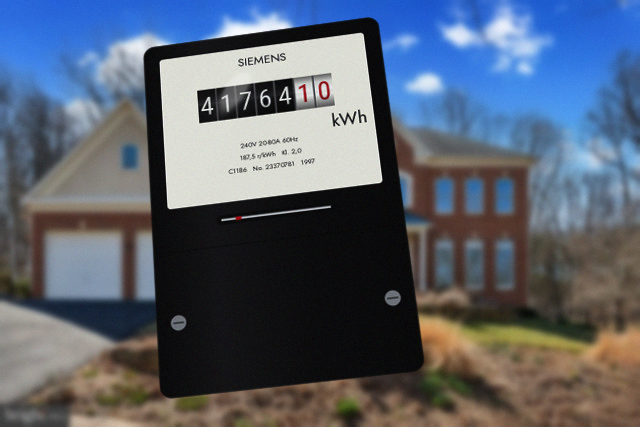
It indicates 41764.10 kWh
